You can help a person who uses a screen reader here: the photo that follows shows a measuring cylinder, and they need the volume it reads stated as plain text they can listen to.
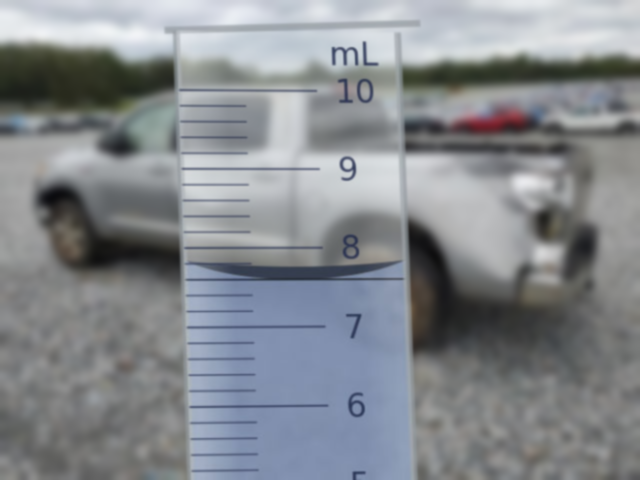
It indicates 7.6 mL
